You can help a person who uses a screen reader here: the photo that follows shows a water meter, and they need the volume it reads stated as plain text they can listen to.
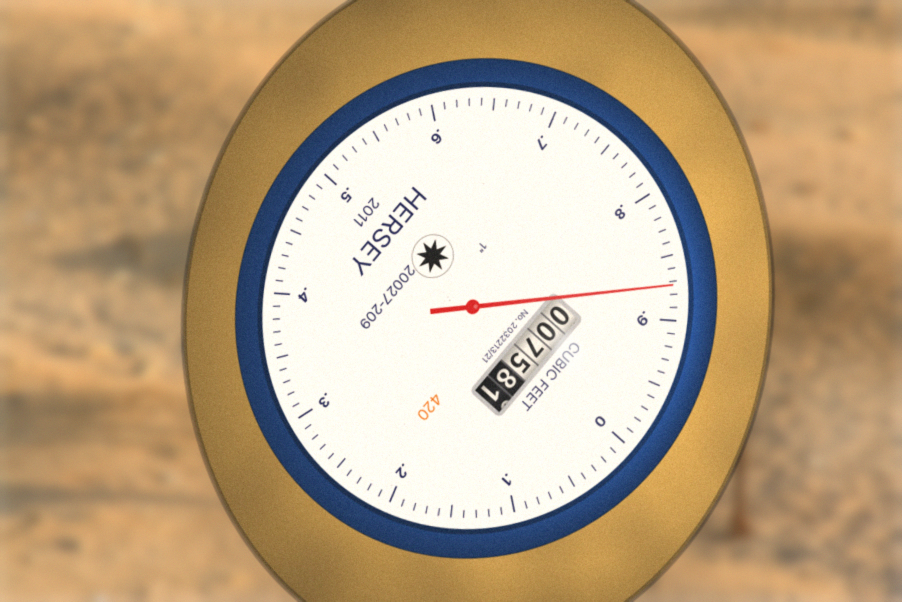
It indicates 7580.87 ft³
